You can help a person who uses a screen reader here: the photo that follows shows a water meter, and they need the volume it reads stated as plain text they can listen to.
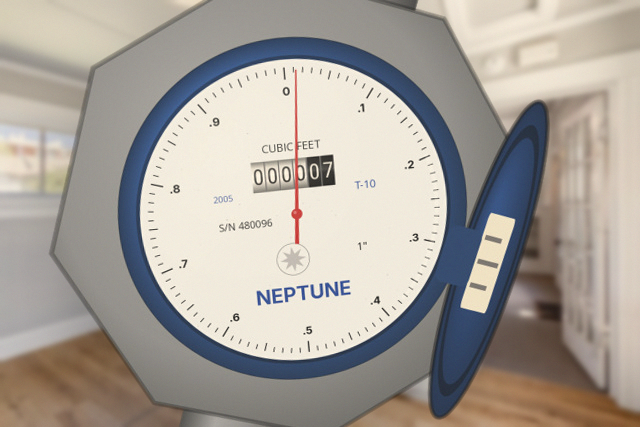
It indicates 7.01 ft³
